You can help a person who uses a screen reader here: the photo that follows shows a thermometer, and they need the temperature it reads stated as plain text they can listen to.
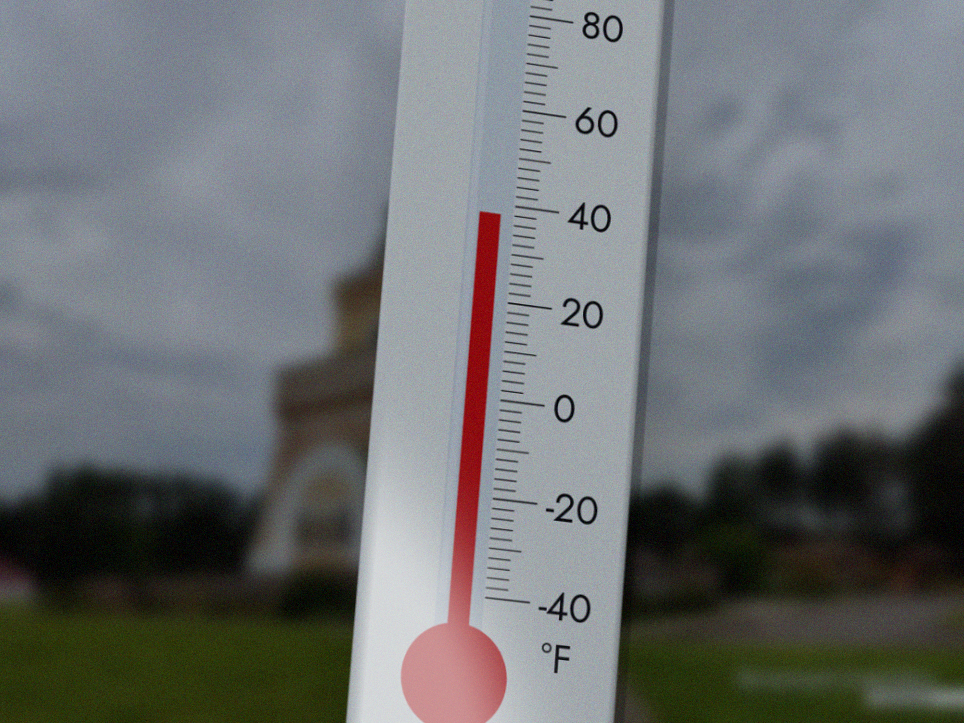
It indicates 38 °F
